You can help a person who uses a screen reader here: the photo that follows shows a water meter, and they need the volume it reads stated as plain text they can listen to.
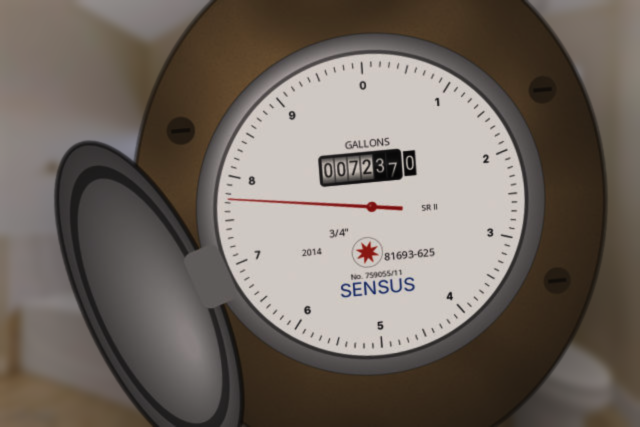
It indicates 72367.7 gal
